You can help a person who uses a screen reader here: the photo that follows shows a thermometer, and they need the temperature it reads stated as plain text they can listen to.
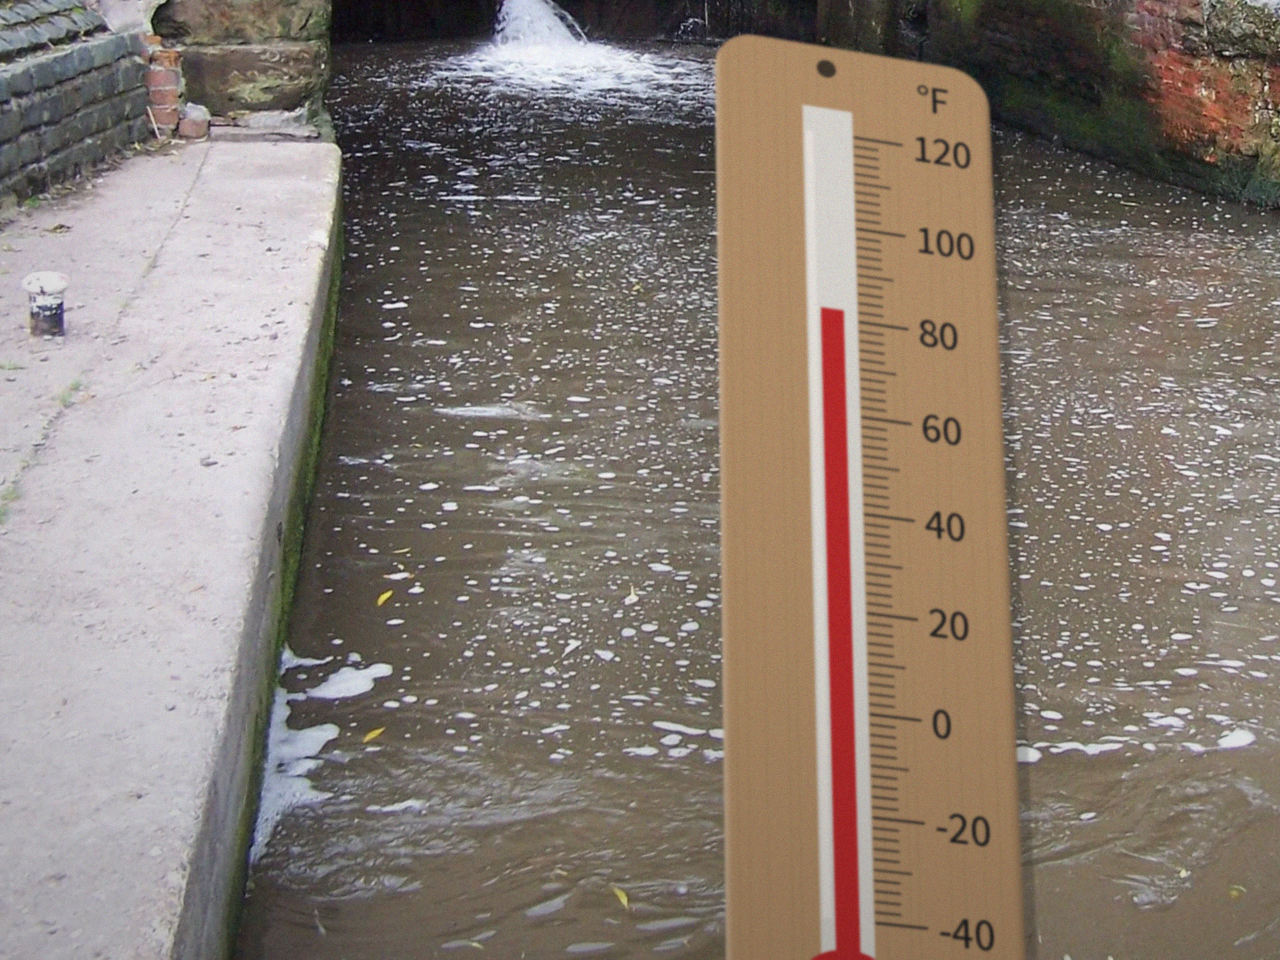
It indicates 82 °F
